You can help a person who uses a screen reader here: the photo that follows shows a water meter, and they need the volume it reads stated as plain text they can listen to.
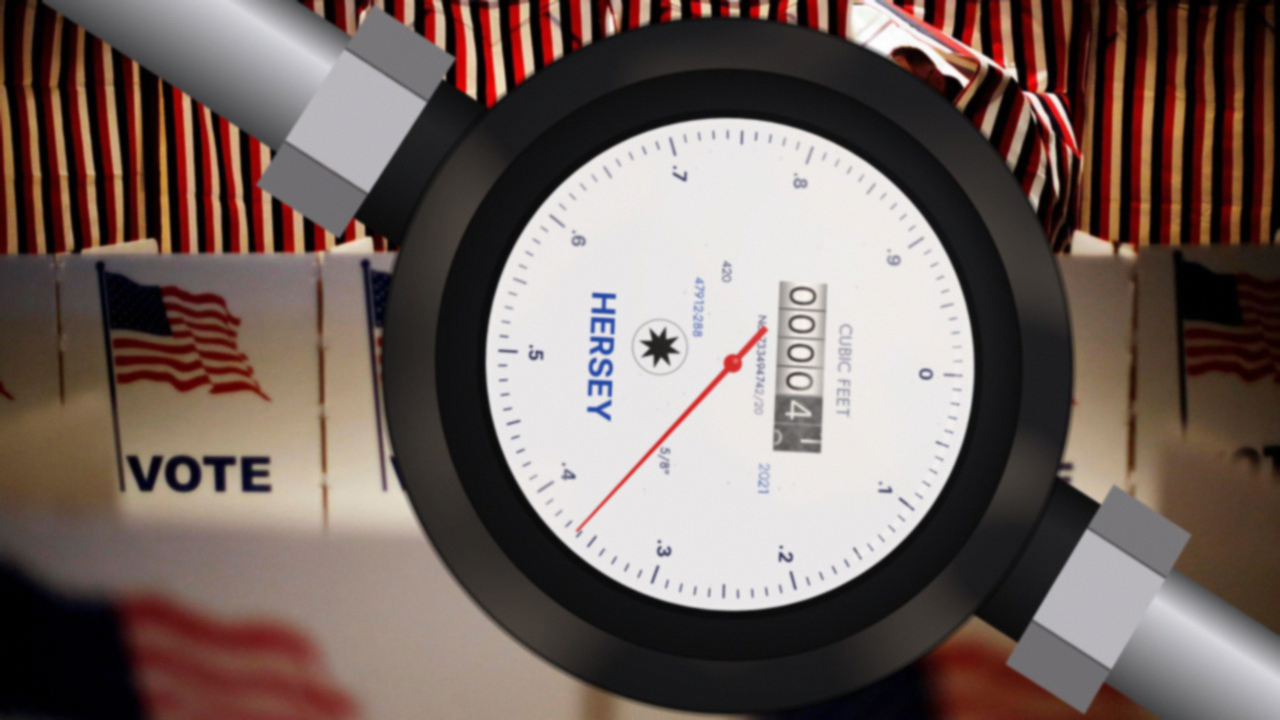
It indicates 41.36 ft³
